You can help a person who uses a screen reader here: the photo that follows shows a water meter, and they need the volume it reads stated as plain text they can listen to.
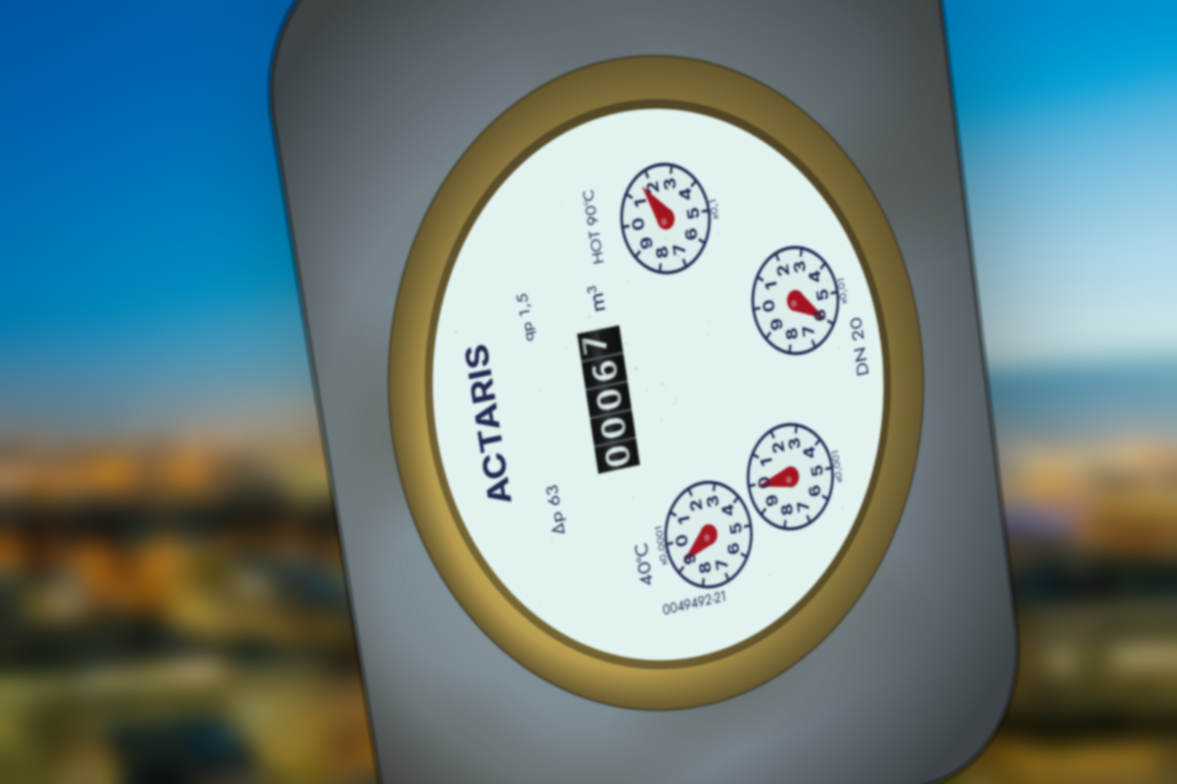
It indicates 67.1599 m³
